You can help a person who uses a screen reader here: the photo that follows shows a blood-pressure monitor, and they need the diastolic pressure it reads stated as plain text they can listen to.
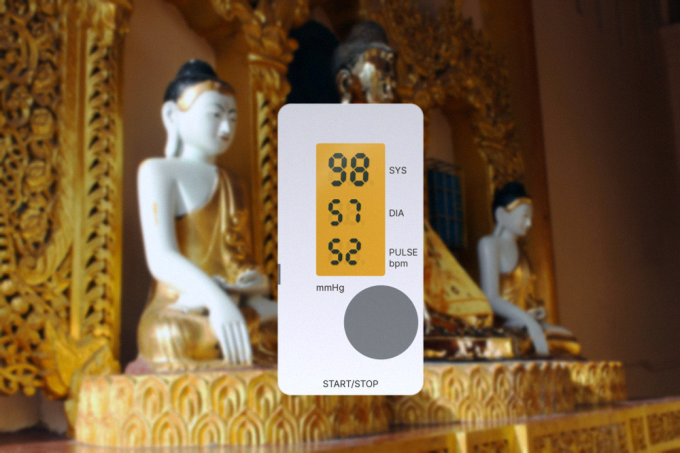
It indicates 57 mmHg
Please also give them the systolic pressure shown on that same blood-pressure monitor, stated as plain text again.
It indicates 98 mmHg
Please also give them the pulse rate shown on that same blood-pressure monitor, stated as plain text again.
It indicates 52 bpm
